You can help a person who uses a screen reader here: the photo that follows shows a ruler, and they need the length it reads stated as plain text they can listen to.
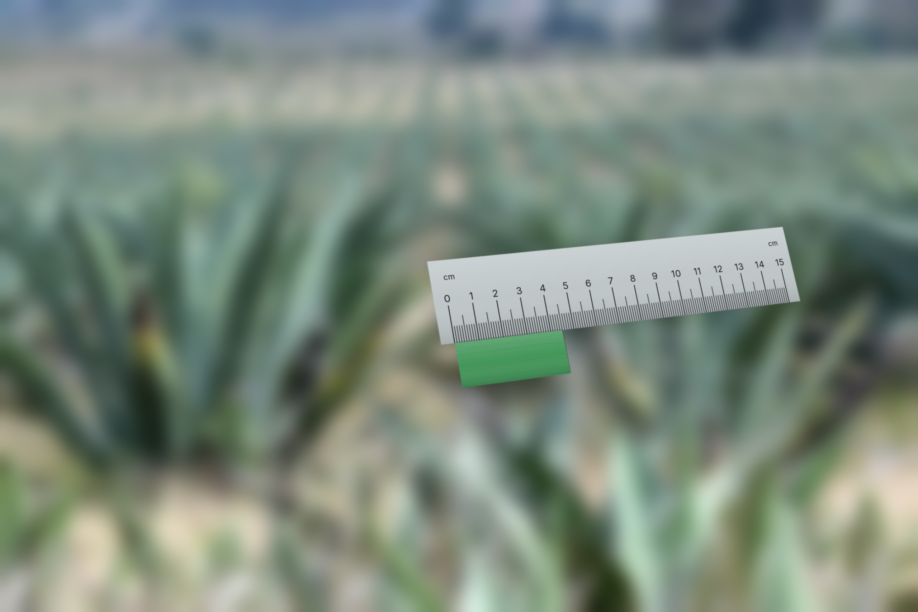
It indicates 4.5 cm
